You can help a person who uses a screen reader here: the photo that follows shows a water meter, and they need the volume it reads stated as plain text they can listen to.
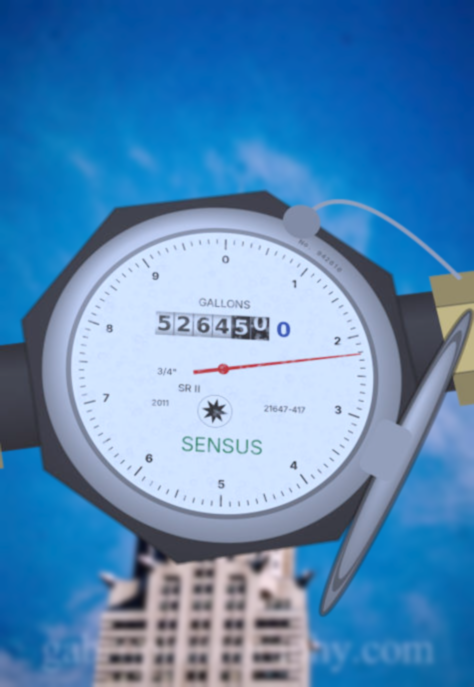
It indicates 5264502.2 gal
